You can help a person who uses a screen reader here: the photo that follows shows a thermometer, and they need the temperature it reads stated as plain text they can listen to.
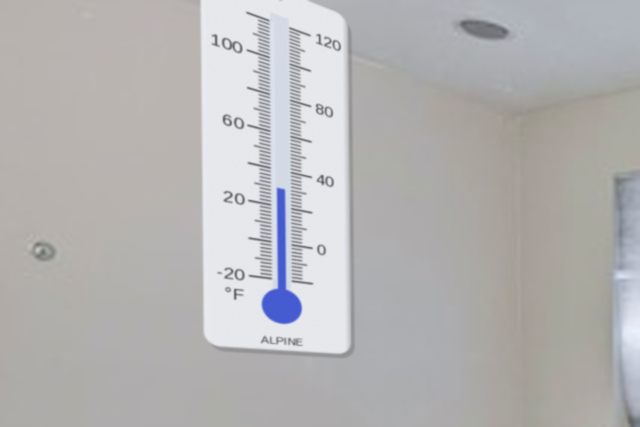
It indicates 30 °F
